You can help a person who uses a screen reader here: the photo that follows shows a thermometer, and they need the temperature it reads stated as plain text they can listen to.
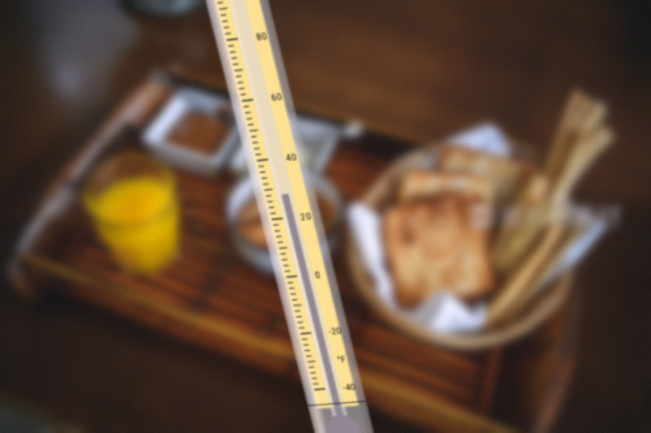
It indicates 28 °F
